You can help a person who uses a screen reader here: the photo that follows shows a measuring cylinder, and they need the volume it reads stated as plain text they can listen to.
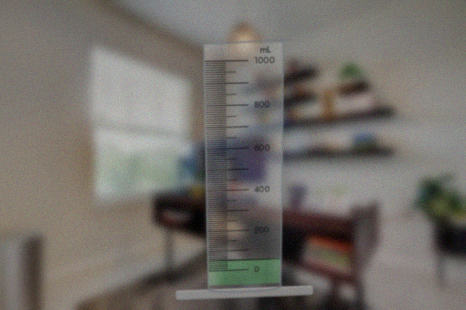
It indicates 50 mL
